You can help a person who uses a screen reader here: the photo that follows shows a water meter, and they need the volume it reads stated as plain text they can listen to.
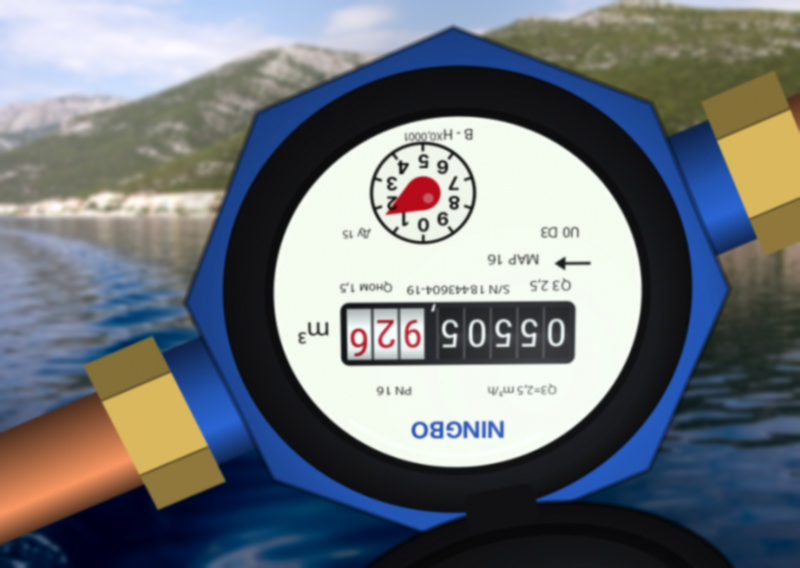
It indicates 5505.9261 m³
